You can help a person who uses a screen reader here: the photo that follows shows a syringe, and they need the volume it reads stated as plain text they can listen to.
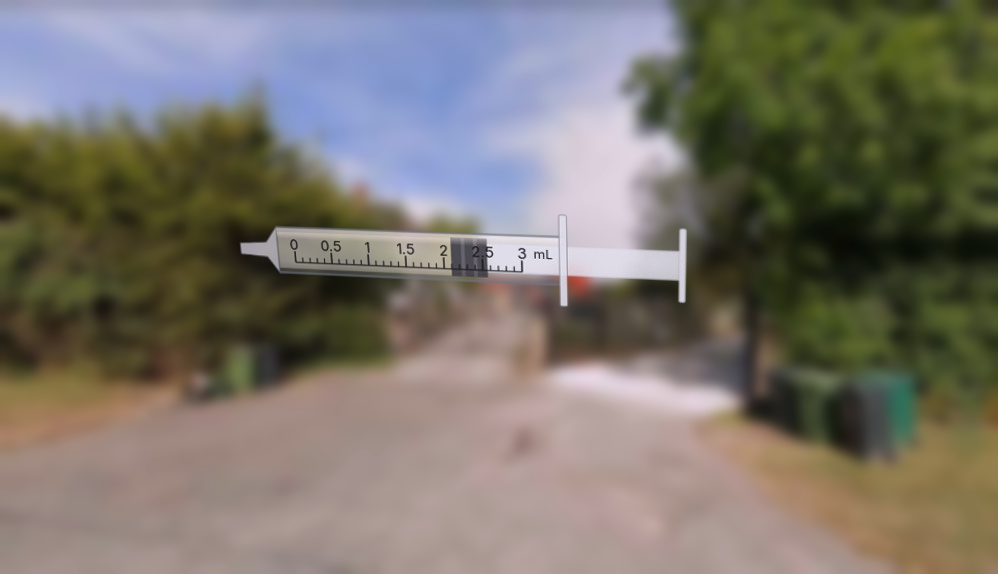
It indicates 2.1 mL
